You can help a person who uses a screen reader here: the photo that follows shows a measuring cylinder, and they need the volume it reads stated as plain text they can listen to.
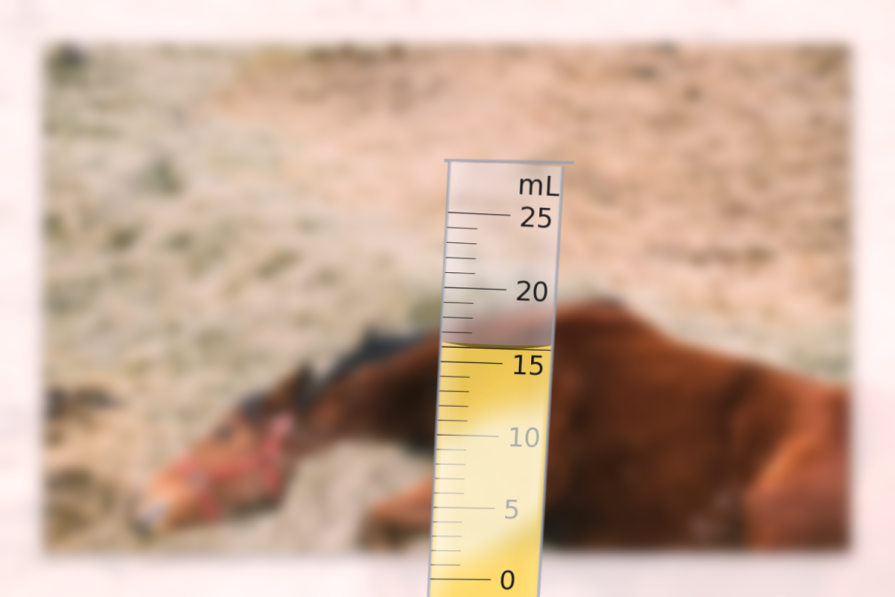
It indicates 16 mL
